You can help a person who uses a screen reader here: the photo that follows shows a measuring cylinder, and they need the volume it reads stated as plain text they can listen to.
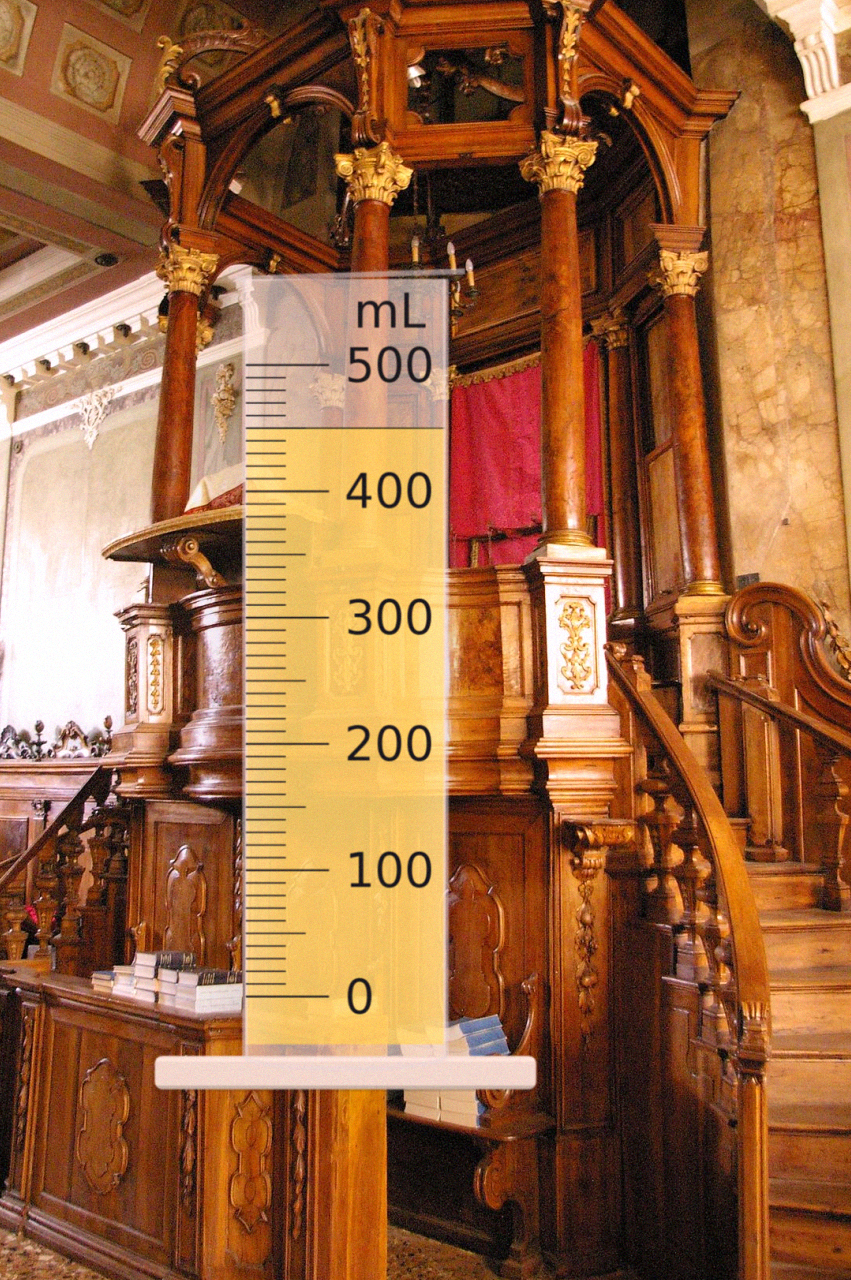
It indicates 450 mL
